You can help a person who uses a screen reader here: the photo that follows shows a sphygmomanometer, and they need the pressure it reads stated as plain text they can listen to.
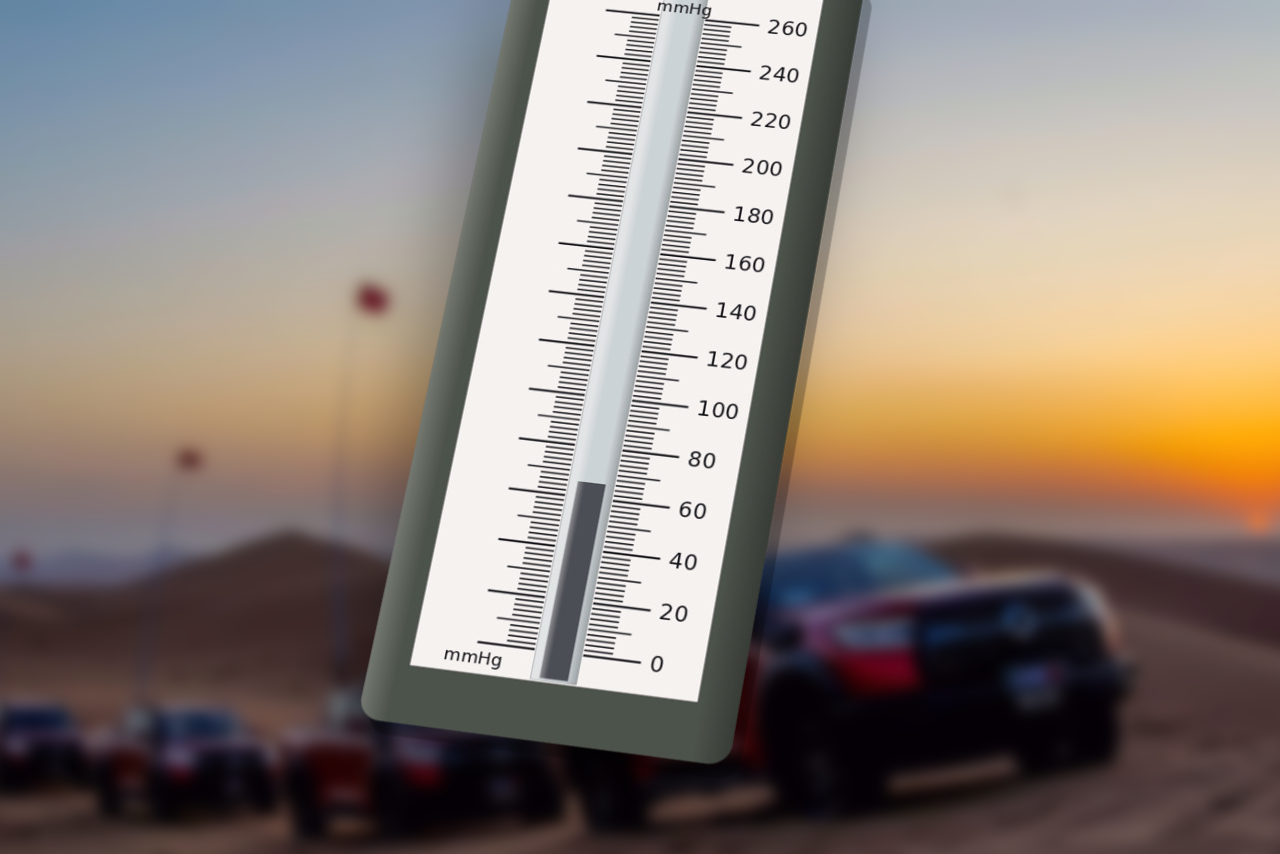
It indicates 66 mmHg
